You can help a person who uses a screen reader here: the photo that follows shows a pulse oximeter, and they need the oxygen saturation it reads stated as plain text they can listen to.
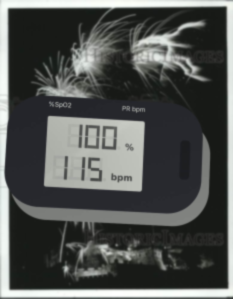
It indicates 100 %
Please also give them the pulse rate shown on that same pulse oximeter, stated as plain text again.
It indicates 115 bpm
